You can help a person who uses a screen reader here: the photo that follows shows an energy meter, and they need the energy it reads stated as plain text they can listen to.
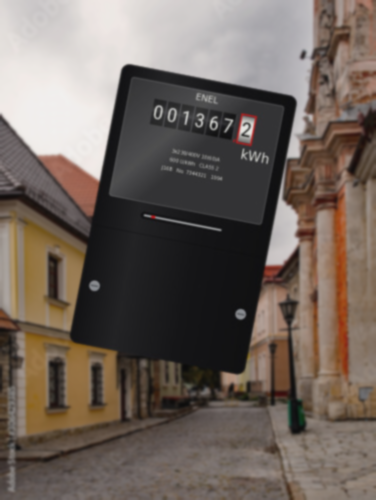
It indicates 1367.2 kWh
